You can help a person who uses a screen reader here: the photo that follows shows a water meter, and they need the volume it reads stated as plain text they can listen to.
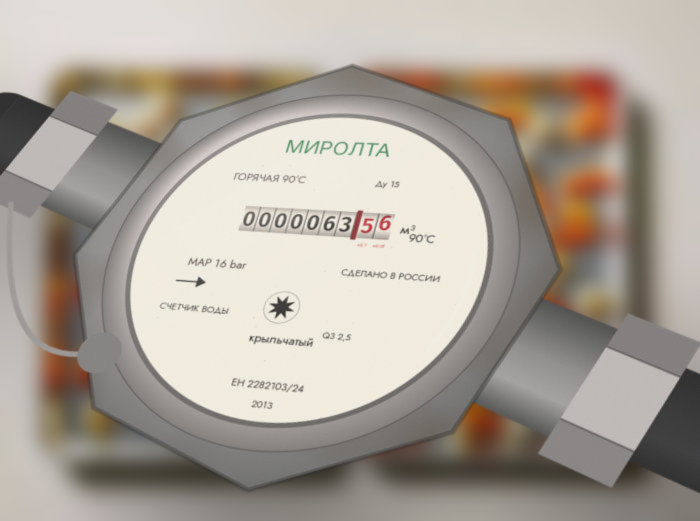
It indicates 63.56 m³
